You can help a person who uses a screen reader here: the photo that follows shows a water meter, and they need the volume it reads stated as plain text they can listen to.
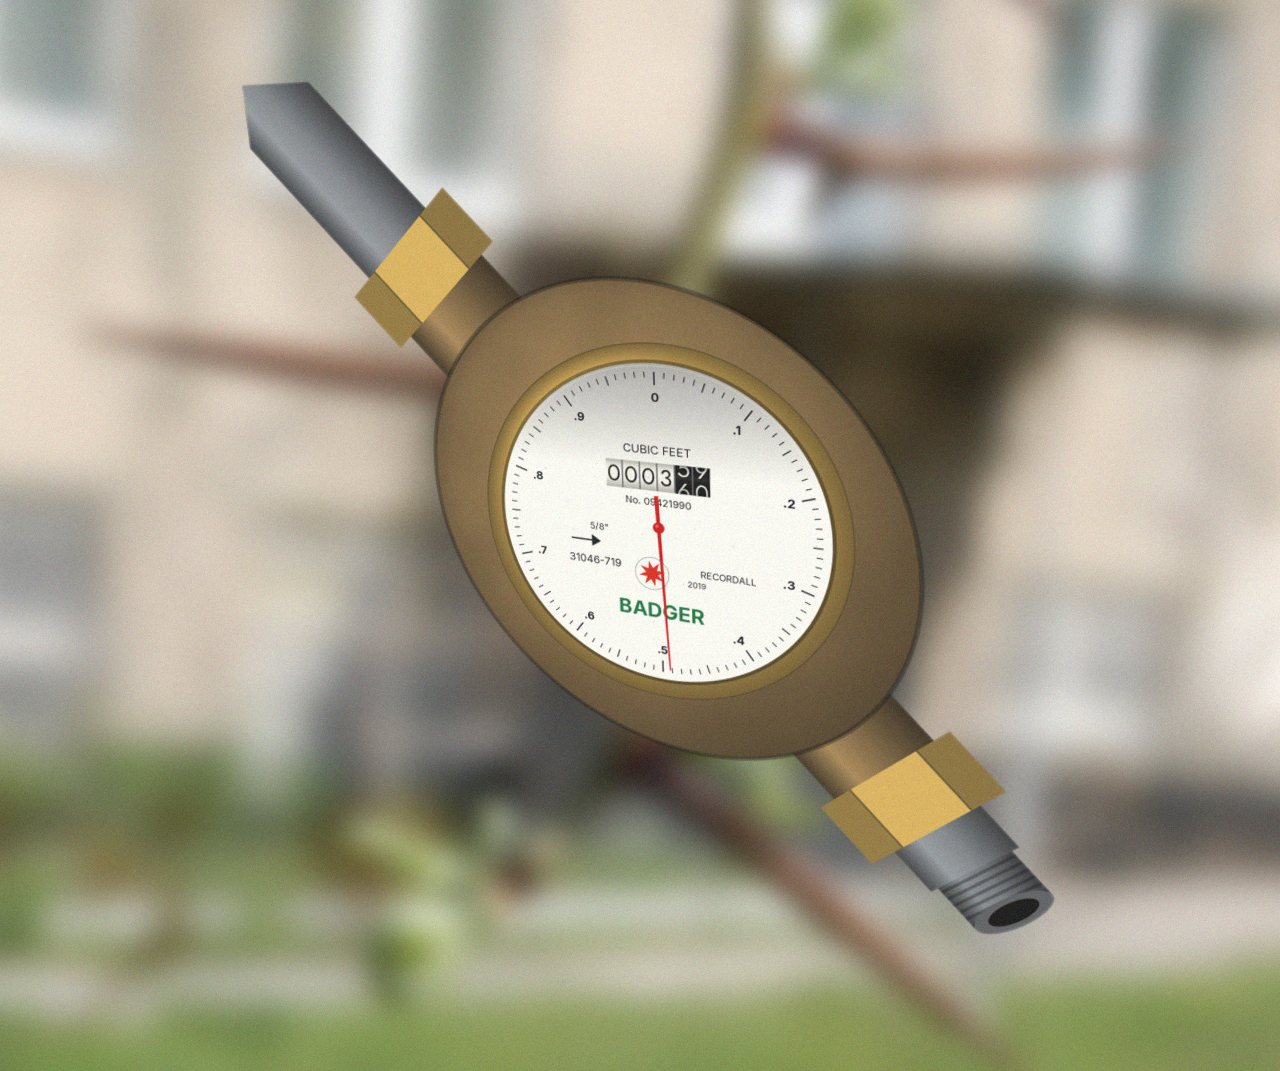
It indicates 359.49 ft³
